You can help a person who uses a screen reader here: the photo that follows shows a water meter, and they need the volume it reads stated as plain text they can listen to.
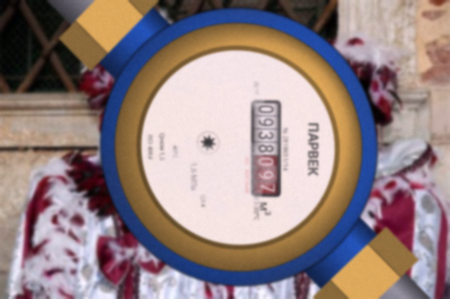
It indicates 938.097 m³
